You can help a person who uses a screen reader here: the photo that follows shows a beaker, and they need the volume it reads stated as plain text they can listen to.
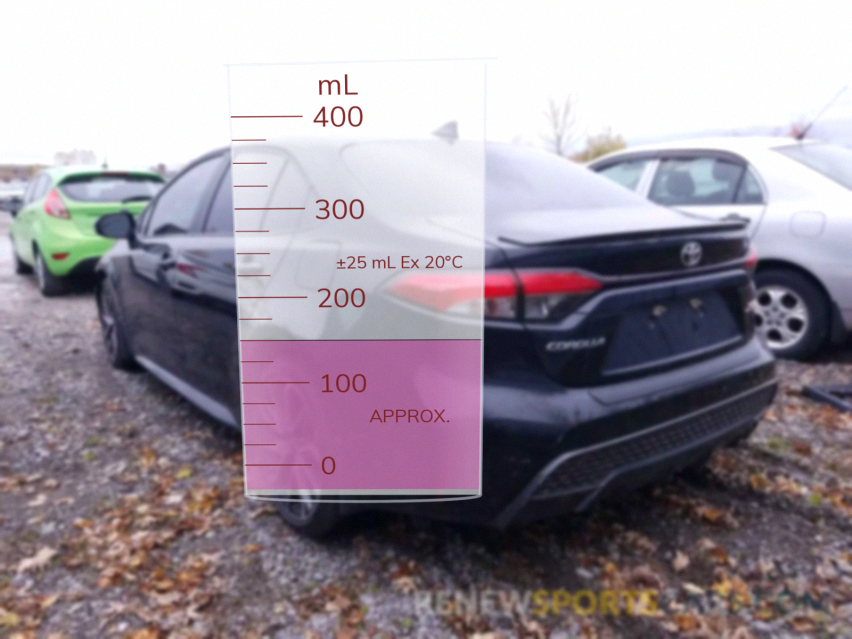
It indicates 150 mL
